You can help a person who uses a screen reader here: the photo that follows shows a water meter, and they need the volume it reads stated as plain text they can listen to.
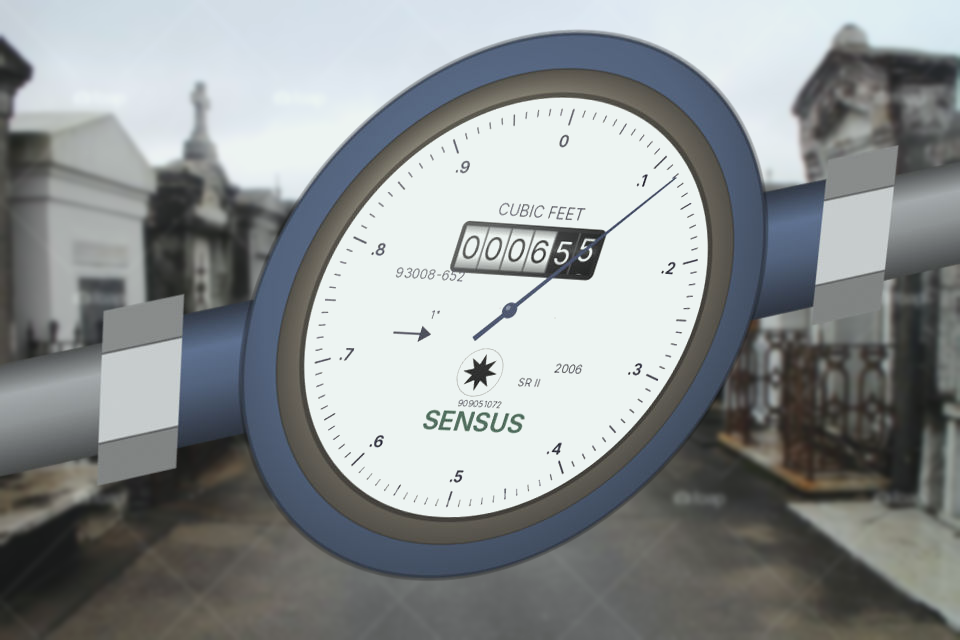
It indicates 655.12 ft³
